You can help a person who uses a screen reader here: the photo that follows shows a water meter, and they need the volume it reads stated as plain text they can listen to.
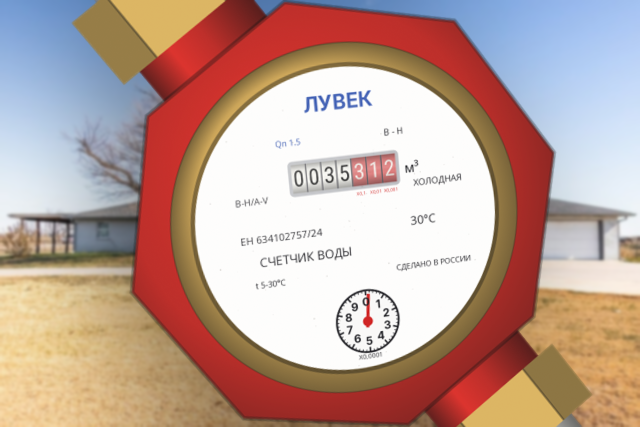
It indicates 35.3120 m³
